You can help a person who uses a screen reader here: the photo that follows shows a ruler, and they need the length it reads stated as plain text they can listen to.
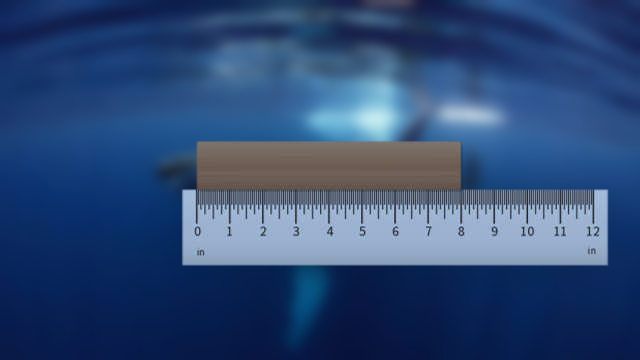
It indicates 8 in
